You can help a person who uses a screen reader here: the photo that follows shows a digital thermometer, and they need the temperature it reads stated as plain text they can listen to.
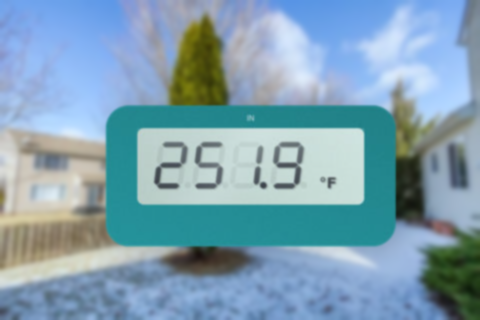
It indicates 251.9 °F
